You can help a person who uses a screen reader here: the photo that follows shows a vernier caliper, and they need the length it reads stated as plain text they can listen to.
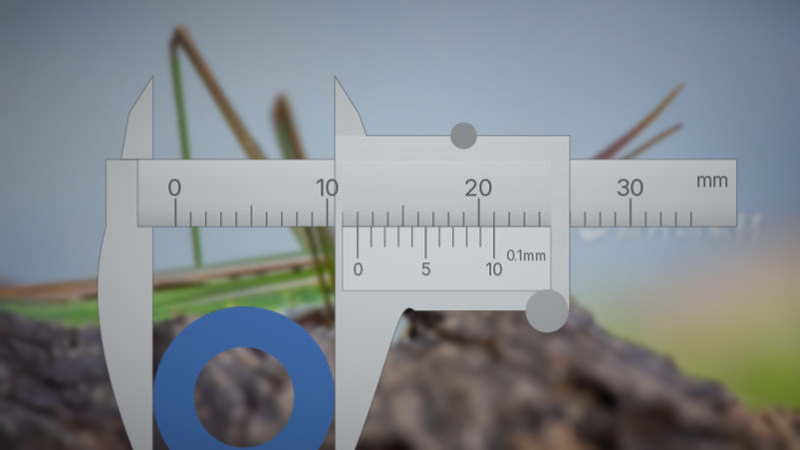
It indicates 12.0 mm
